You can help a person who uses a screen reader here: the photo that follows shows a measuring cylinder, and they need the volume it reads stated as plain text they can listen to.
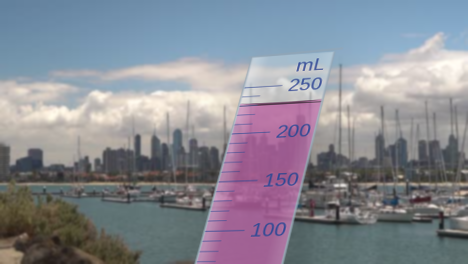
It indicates 230 mL
